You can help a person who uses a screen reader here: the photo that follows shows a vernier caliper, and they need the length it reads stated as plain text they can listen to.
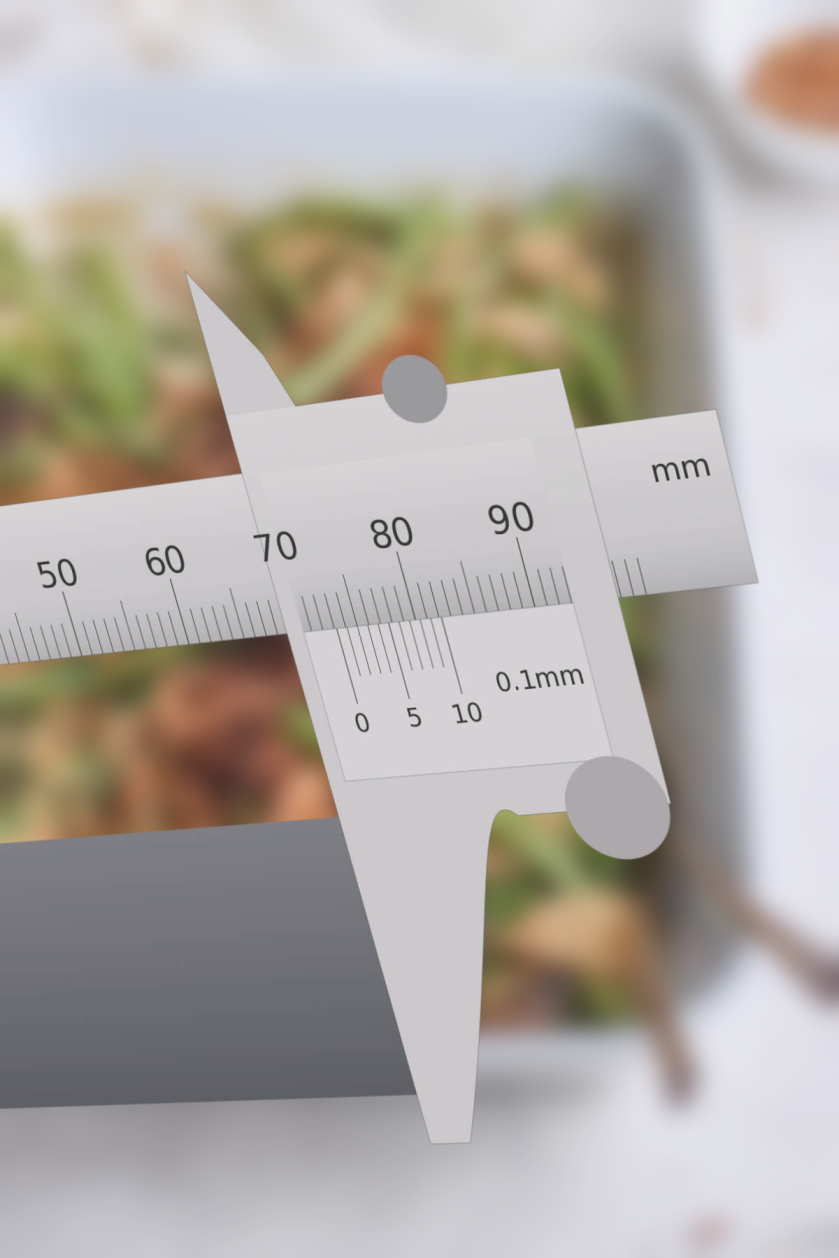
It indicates 73.2 mm
